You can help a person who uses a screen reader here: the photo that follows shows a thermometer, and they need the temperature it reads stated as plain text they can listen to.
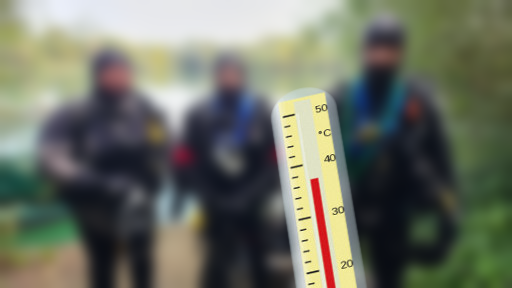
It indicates 37 °C
